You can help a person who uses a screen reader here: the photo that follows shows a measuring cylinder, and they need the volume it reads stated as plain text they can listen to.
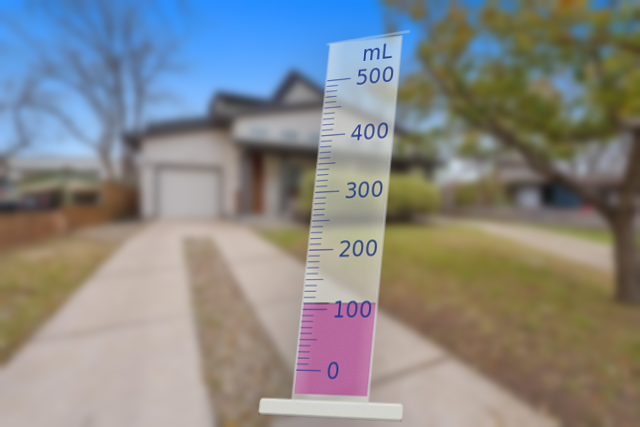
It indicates 110 mL
